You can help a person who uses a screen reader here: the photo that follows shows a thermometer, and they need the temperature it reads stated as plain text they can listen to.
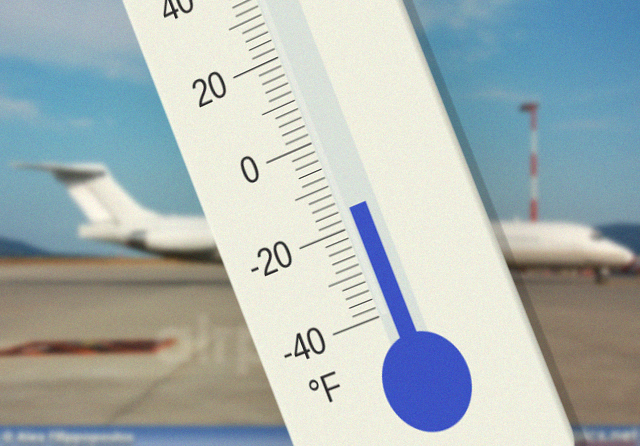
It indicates -16 °F
